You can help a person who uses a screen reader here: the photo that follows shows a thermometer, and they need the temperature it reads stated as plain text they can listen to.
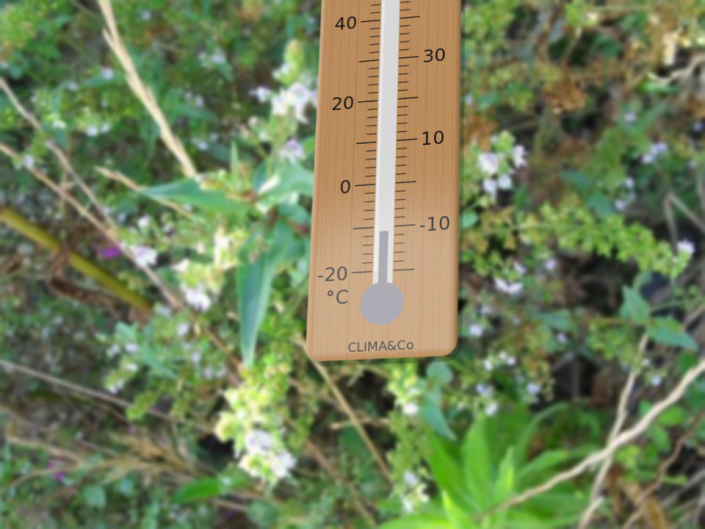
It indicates -11 °C
